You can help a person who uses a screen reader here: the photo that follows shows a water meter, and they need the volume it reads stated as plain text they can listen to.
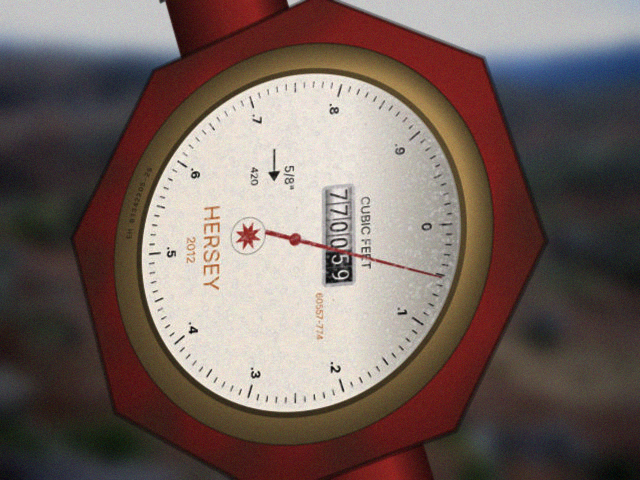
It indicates 770059.05 ft³
